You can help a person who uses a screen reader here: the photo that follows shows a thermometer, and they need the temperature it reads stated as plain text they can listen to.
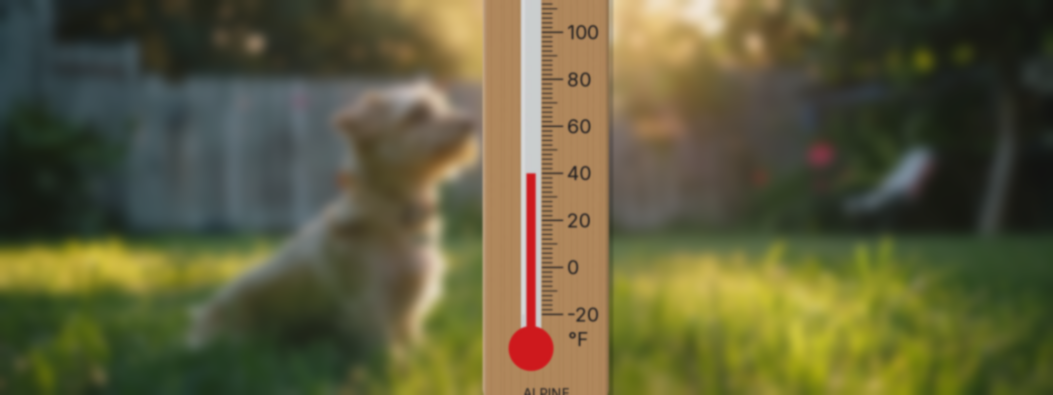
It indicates 40 °F
